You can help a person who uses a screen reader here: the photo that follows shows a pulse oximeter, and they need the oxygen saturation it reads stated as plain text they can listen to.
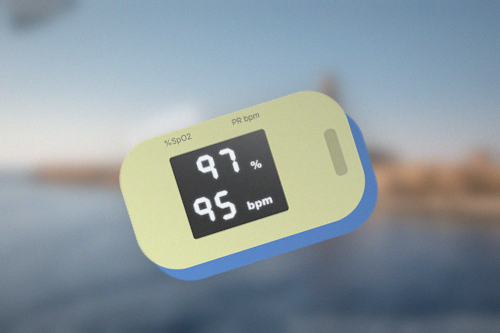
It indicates 97 %
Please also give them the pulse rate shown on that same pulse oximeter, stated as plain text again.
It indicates 95 bpm
